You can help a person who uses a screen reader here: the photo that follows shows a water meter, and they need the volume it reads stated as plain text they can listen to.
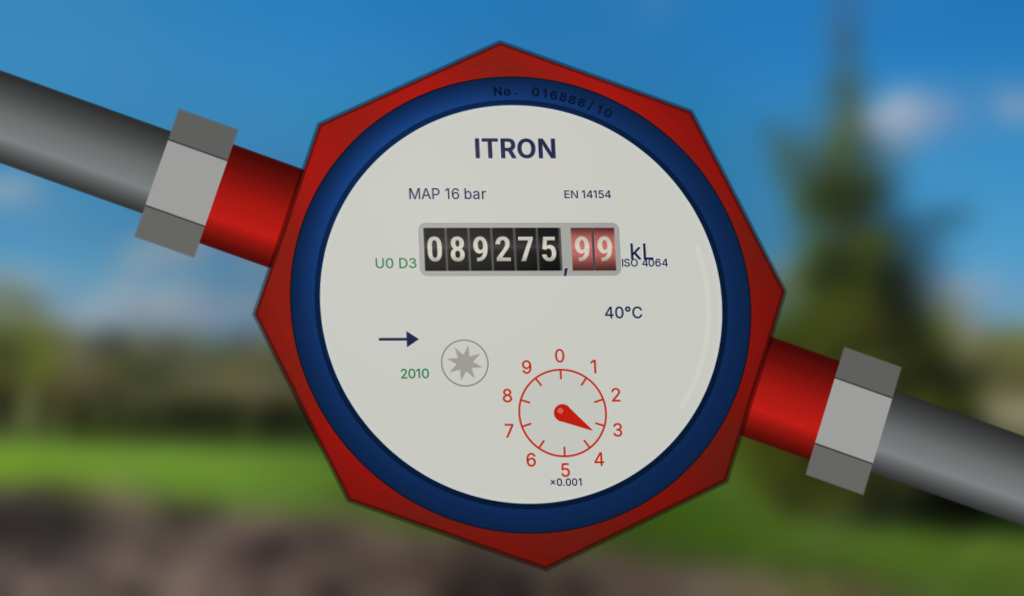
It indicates 89275.993 kL
